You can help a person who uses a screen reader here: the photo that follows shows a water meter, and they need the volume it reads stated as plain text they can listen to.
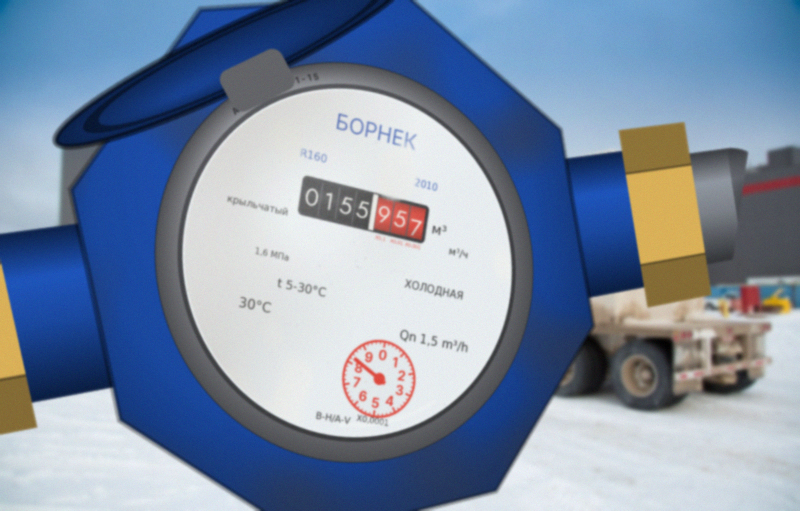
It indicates 155.9568 m³
